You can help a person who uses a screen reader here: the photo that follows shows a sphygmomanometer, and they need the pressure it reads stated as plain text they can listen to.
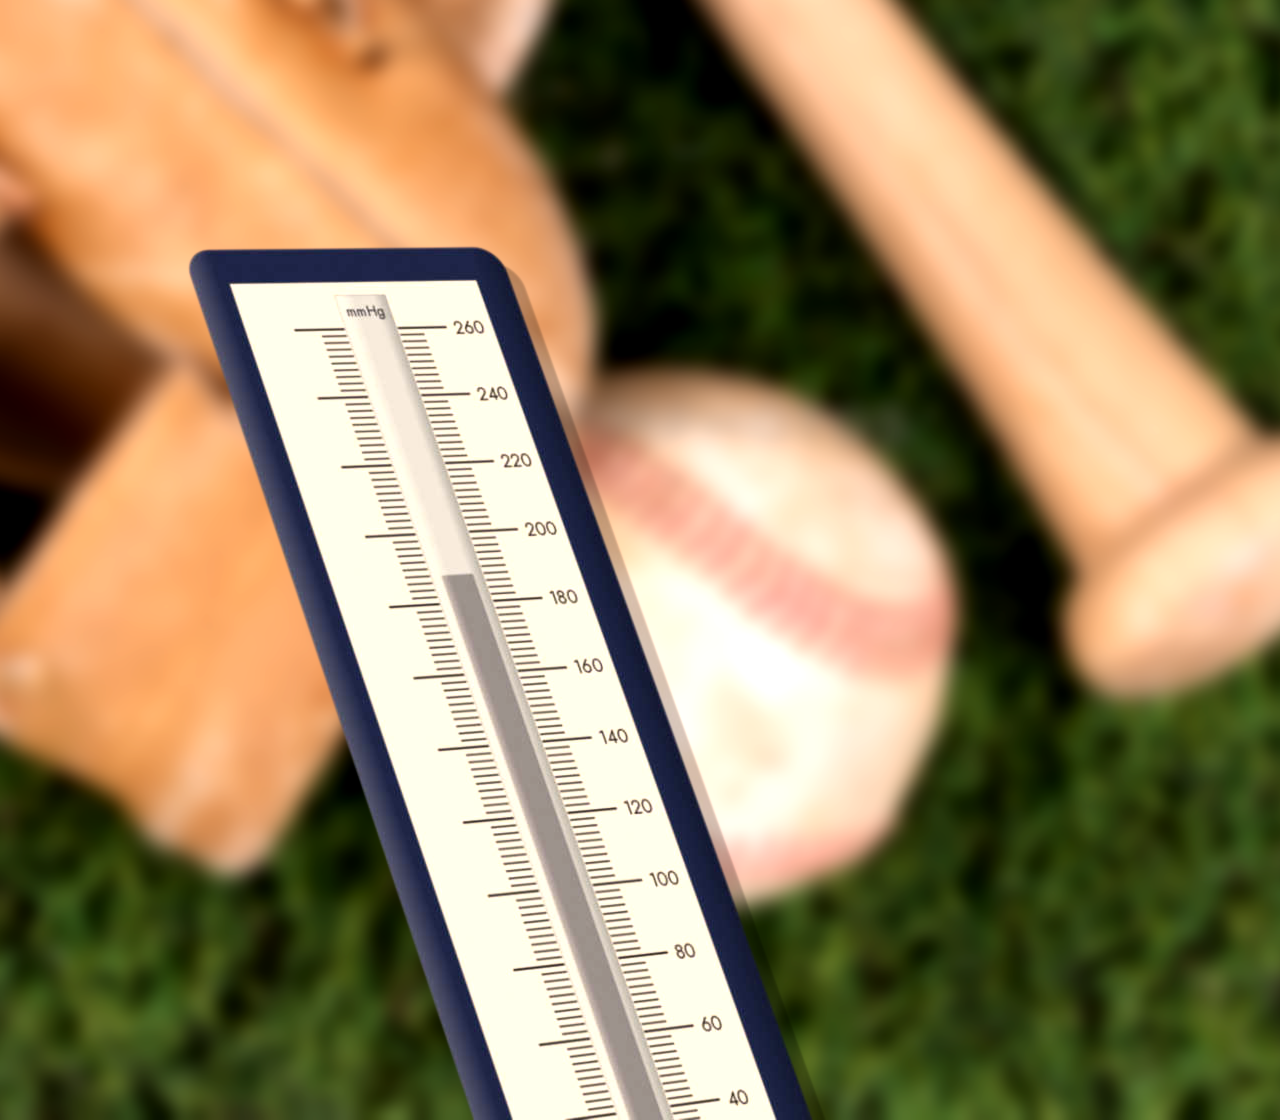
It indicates 188 mmHg
